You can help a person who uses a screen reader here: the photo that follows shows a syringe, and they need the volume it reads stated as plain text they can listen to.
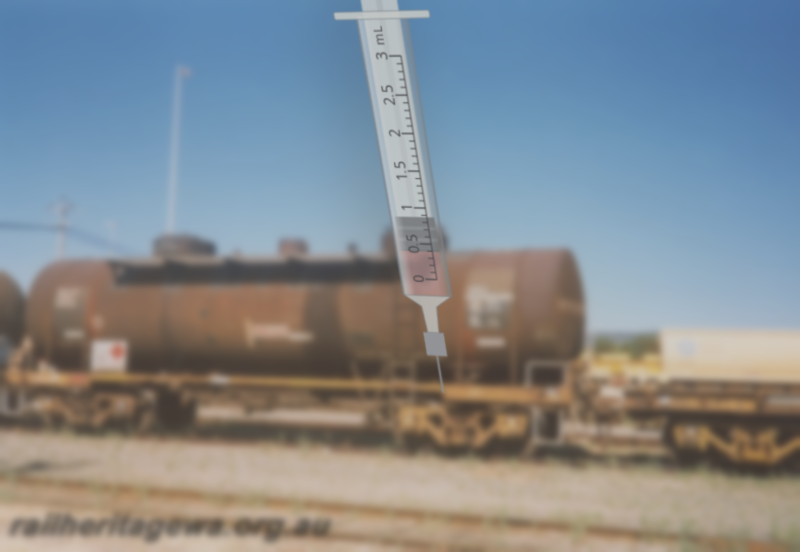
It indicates 0.4 mL
